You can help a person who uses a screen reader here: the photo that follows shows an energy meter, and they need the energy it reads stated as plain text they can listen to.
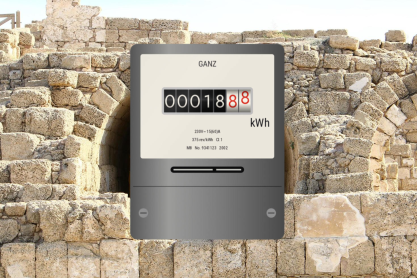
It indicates 18.88 kWh
